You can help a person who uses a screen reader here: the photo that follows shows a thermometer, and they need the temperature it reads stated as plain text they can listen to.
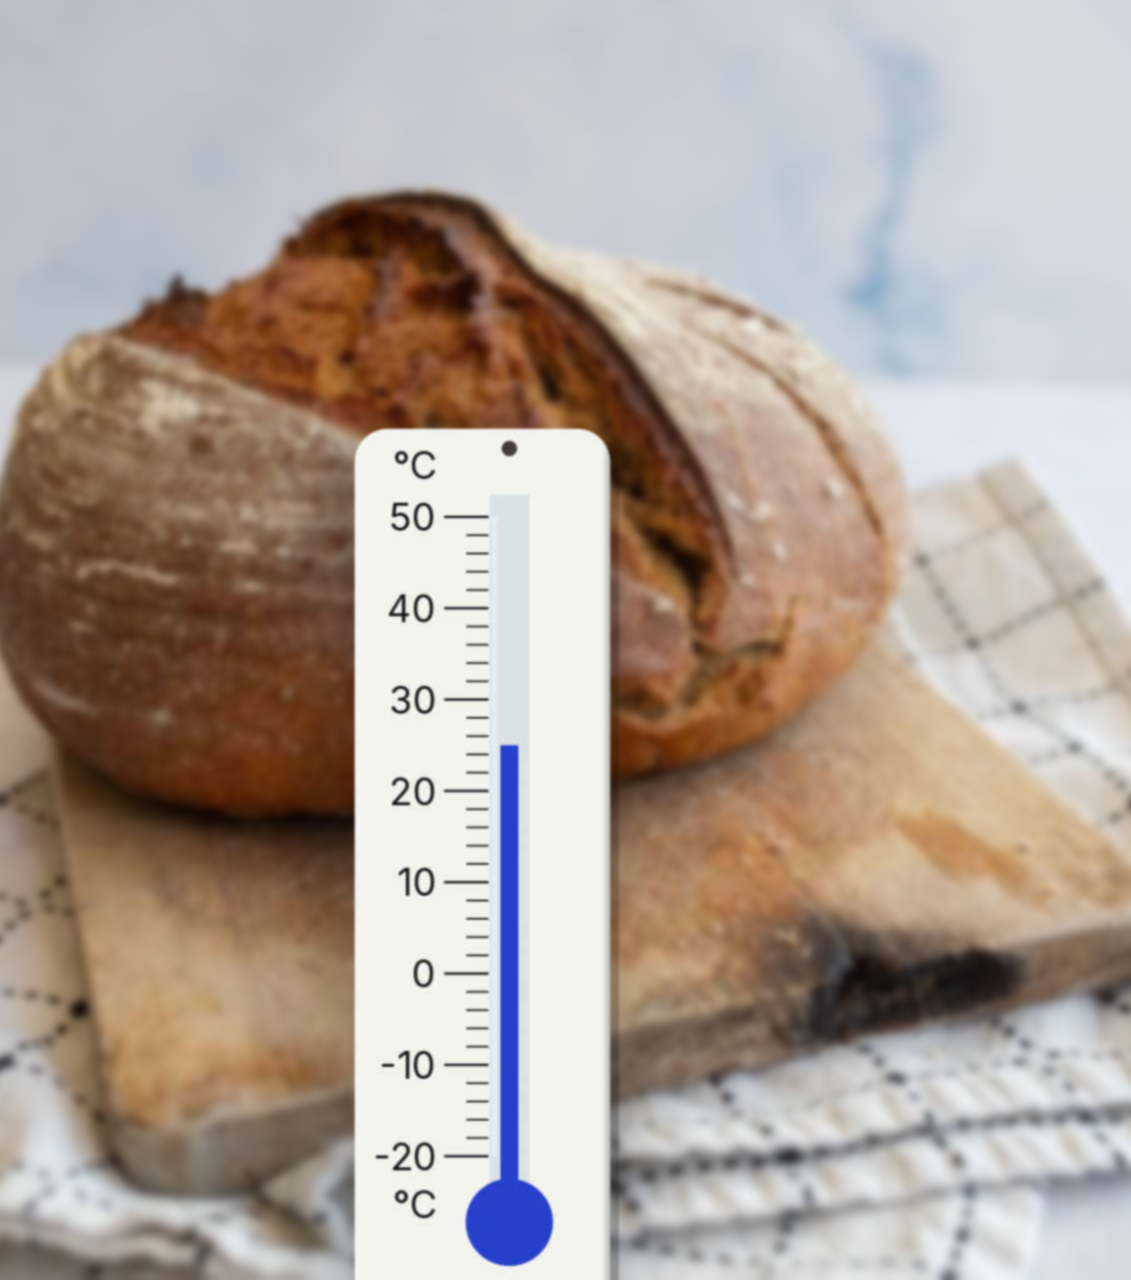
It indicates 25 °C
